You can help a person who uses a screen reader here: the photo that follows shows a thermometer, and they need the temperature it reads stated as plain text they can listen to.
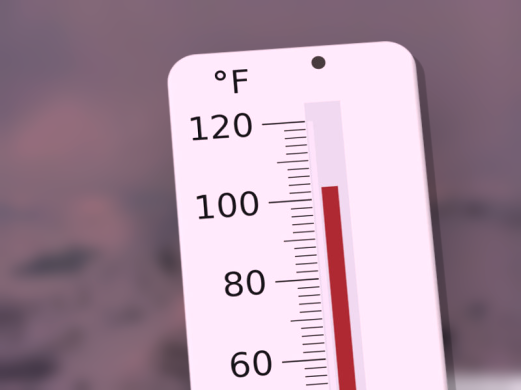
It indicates 103 °F
